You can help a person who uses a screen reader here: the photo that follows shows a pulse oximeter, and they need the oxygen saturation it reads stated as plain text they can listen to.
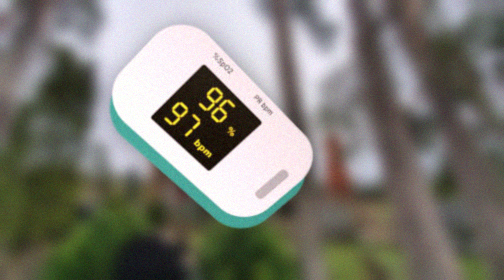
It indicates 96 %
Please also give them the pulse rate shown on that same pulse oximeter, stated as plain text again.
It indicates 97 bpm
